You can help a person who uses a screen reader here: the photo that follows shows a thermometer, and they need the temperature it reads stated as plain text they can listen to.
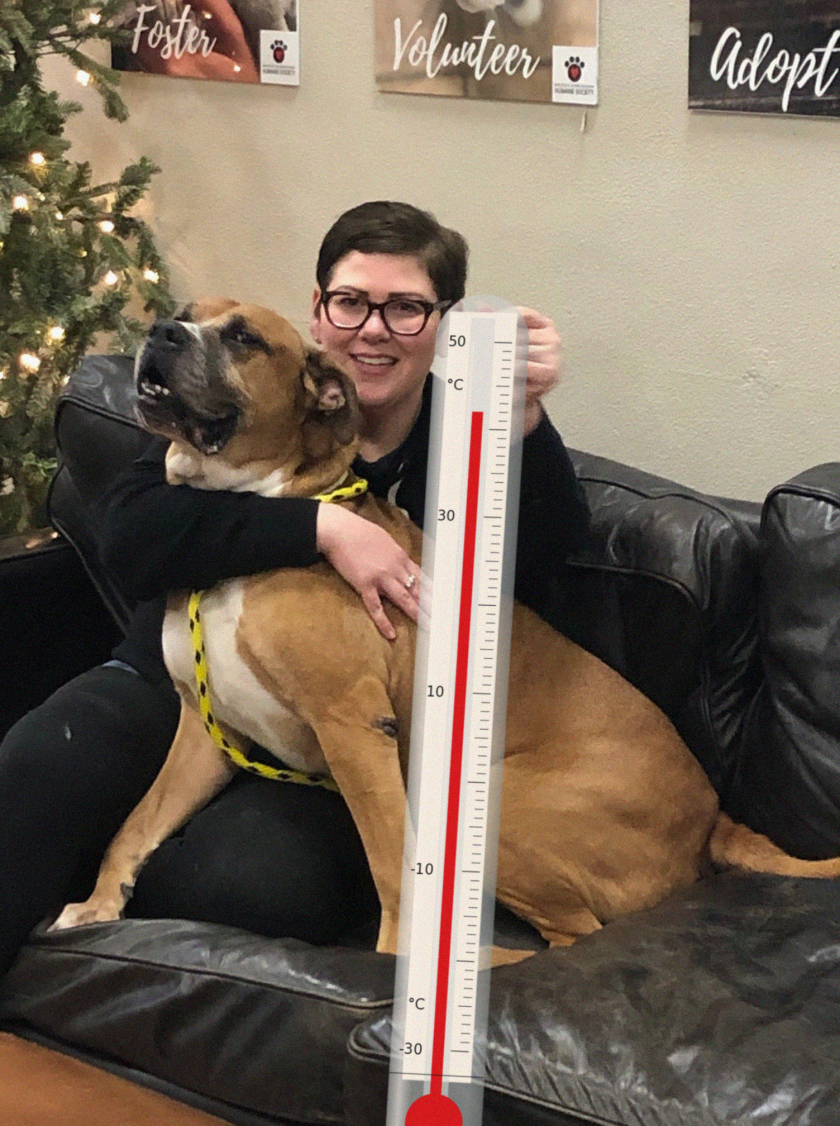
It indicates 42 °C
